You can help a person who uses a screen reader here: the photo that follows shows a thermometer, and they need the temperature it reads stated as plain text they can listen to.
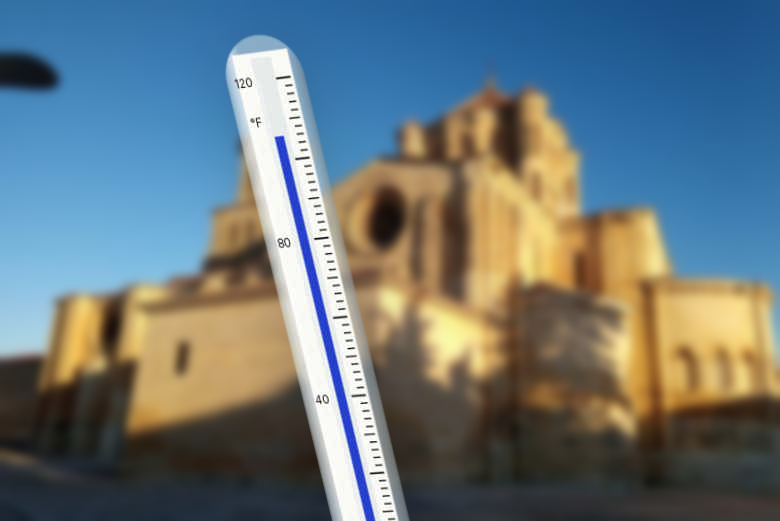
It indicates 106 °F
